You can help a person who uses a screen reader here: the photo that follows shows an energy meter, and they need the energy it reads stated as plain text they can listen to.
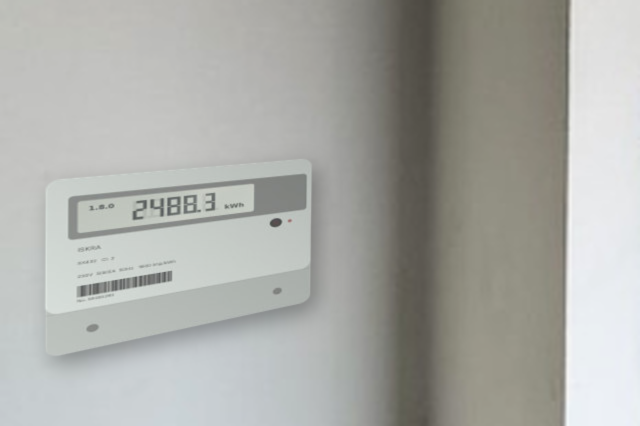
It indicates 2488.3 kWh
